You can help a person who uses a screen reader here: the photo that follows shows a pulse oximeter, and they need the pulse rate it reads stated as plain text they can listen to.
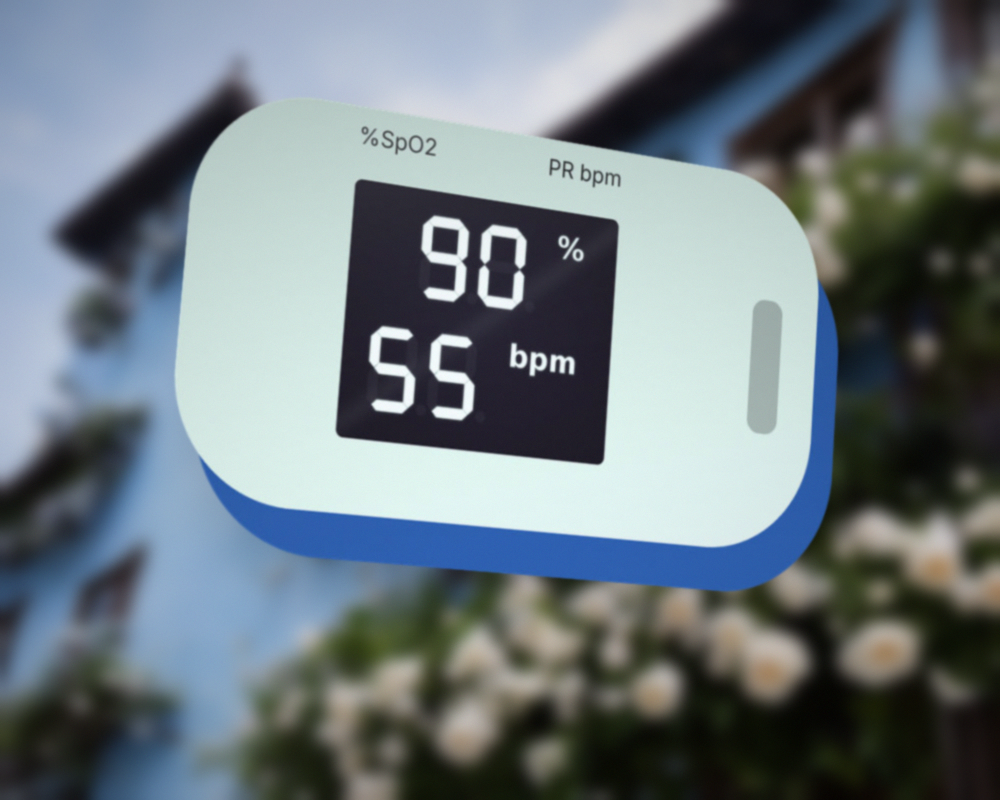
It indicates 55 bpm
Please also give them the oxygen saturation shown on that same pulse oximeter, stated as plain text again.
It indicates 90 %
